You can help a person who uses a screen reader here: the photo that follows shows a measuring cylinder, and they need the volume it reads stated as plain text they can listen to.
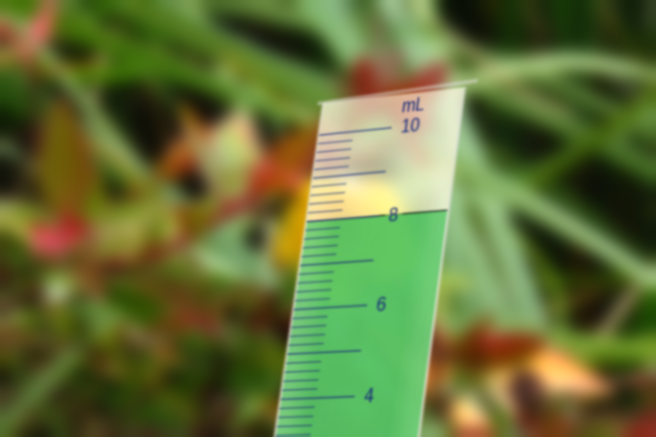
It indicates 8 mL
